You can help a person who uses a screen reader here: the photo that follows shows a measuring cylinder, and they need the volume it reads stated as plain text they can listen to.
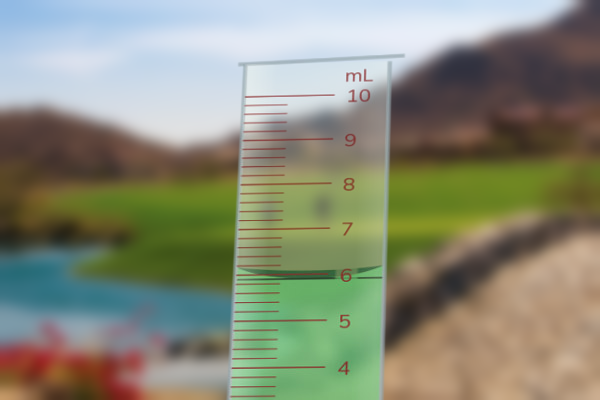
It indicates 5.9 mL
